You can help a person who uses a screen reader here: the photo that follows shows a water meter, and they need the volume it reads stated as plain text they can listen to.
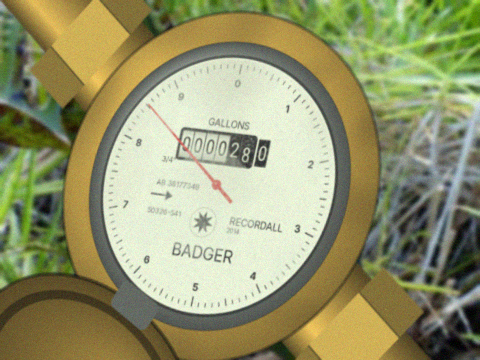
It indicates 278.5 gal
